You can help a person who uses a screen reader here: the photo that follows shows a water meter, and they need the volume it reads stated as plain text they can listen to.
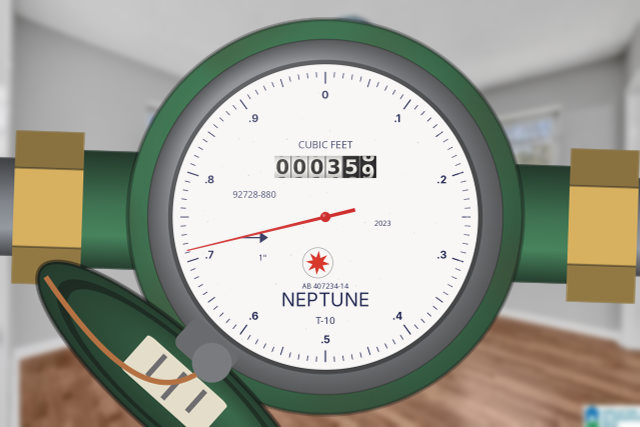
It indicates 358.71 ft³
